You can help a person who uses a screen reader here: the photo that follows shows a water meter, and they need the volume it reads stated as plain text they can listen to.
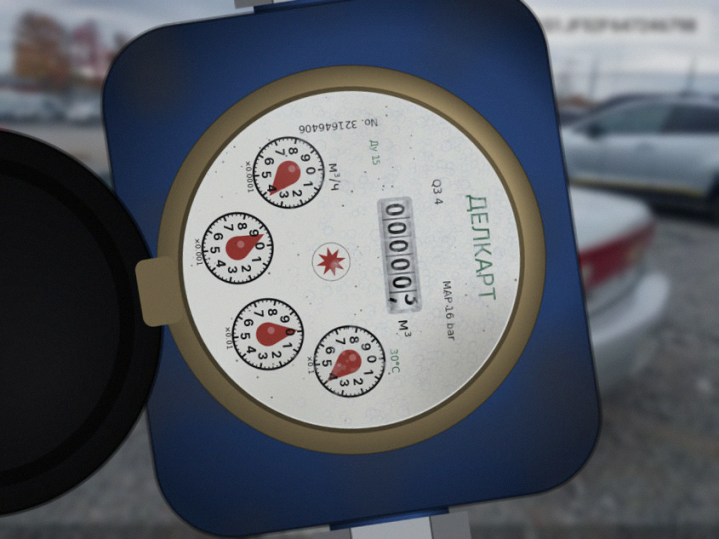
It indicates 3.3993 m³
